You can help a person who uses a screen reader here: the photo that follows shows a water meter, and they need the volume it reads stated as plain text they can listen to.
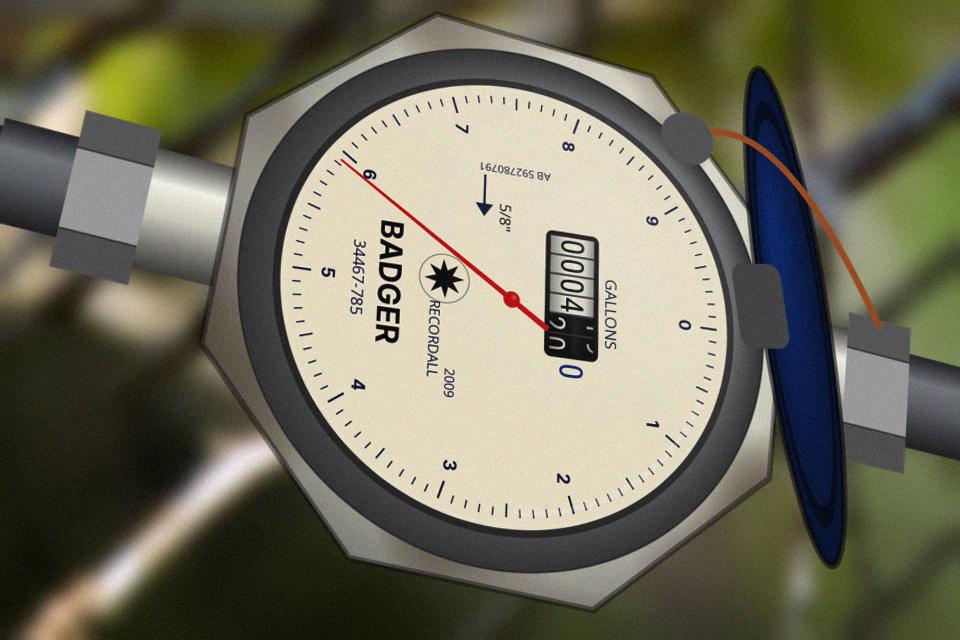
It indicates 4195.9 gal
